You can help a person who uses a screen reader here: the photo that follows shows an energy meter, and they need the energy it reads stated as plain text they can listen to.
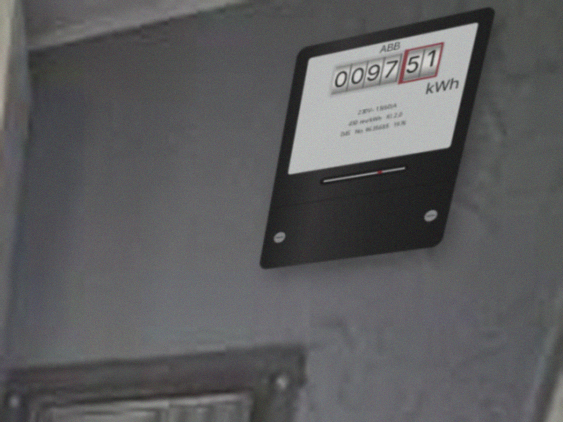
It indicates 97.51 kWh
